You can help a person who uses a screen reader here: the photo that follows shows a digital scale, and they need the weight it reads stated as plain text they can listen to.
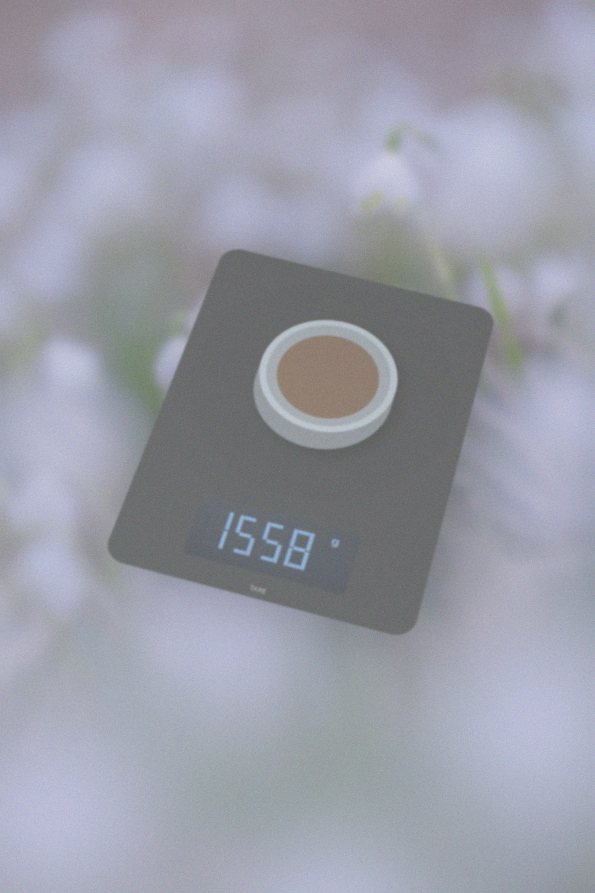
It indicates 1558 g
